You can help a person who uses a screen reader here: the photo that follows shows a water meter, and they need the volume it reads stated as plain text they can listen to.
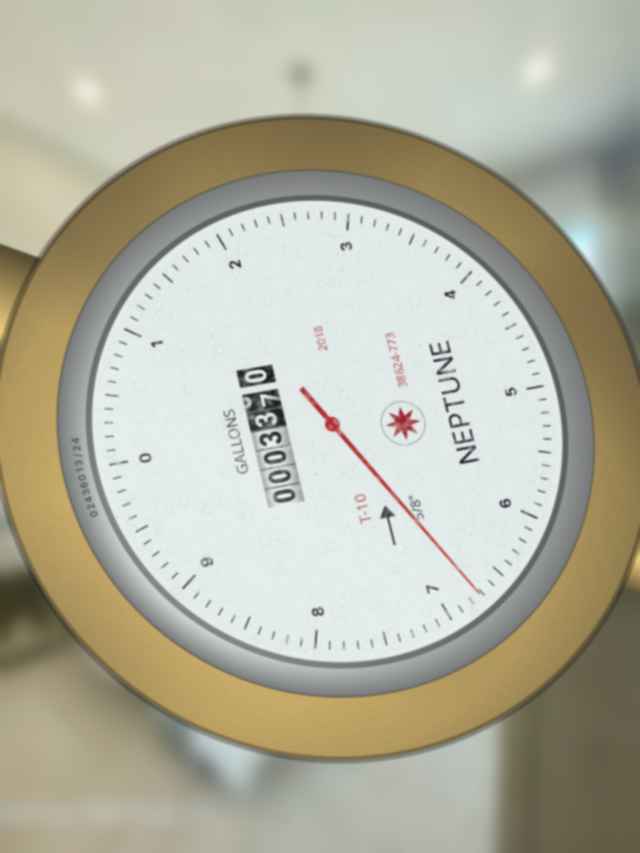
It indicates 3366.7 gal
